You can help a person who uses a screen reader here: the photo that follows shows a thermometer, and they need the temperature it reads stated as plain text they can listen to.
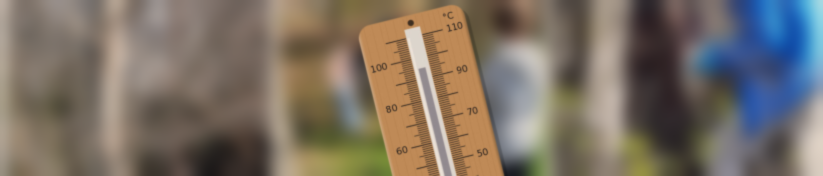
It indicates 95 °C
